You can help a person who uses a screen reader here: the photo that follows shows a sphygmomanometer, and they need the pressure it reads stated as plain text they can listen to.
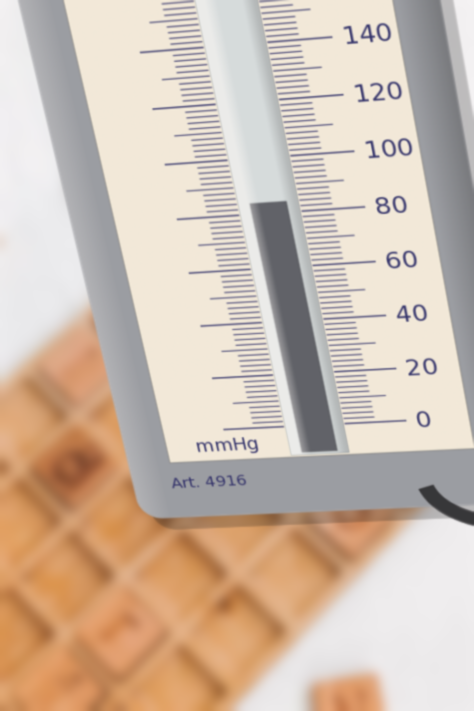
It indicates 84 mmHg
